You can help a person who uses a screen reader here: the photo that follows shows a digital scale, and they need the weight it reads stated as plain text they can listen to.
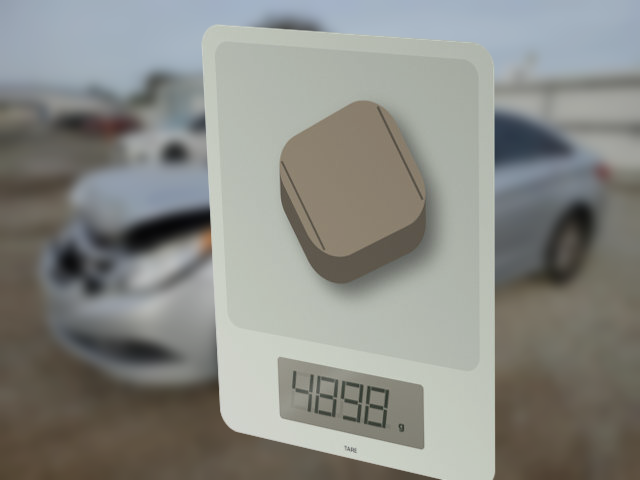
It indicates 4898 g
